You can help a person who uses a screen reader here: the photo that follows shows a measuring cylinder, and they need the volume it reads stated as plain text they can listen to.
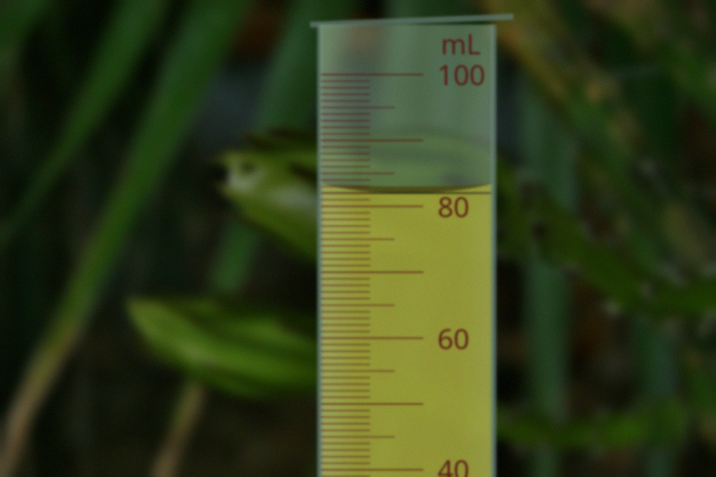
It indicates 82 mL
